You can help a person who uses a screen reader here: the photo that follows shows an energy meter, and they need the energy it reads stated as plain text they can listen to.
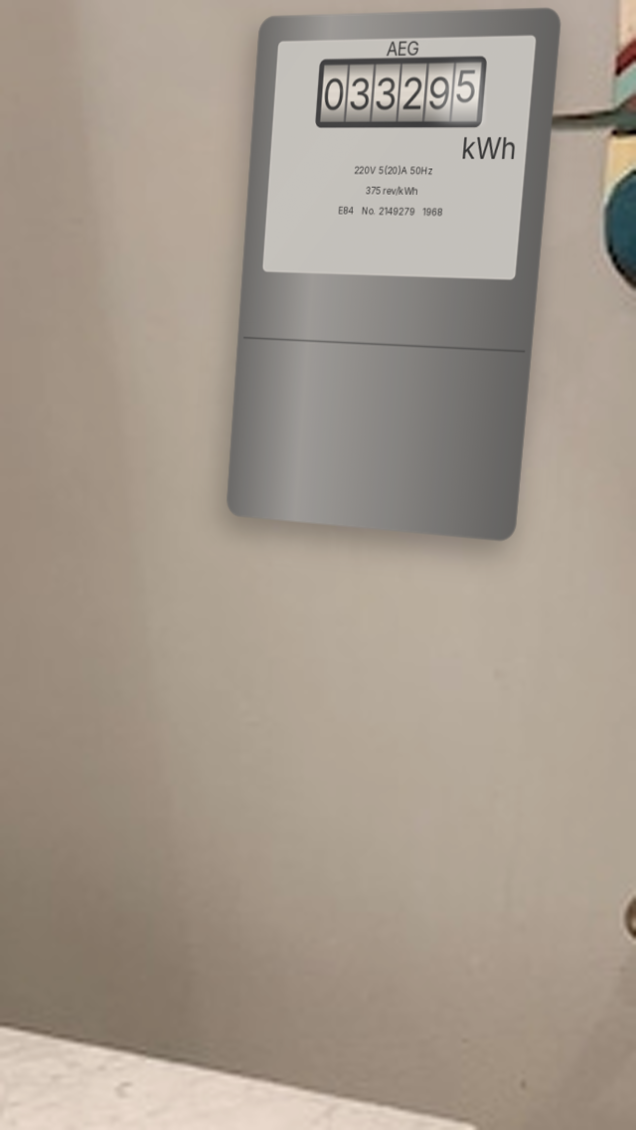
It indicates 33295 kWh
